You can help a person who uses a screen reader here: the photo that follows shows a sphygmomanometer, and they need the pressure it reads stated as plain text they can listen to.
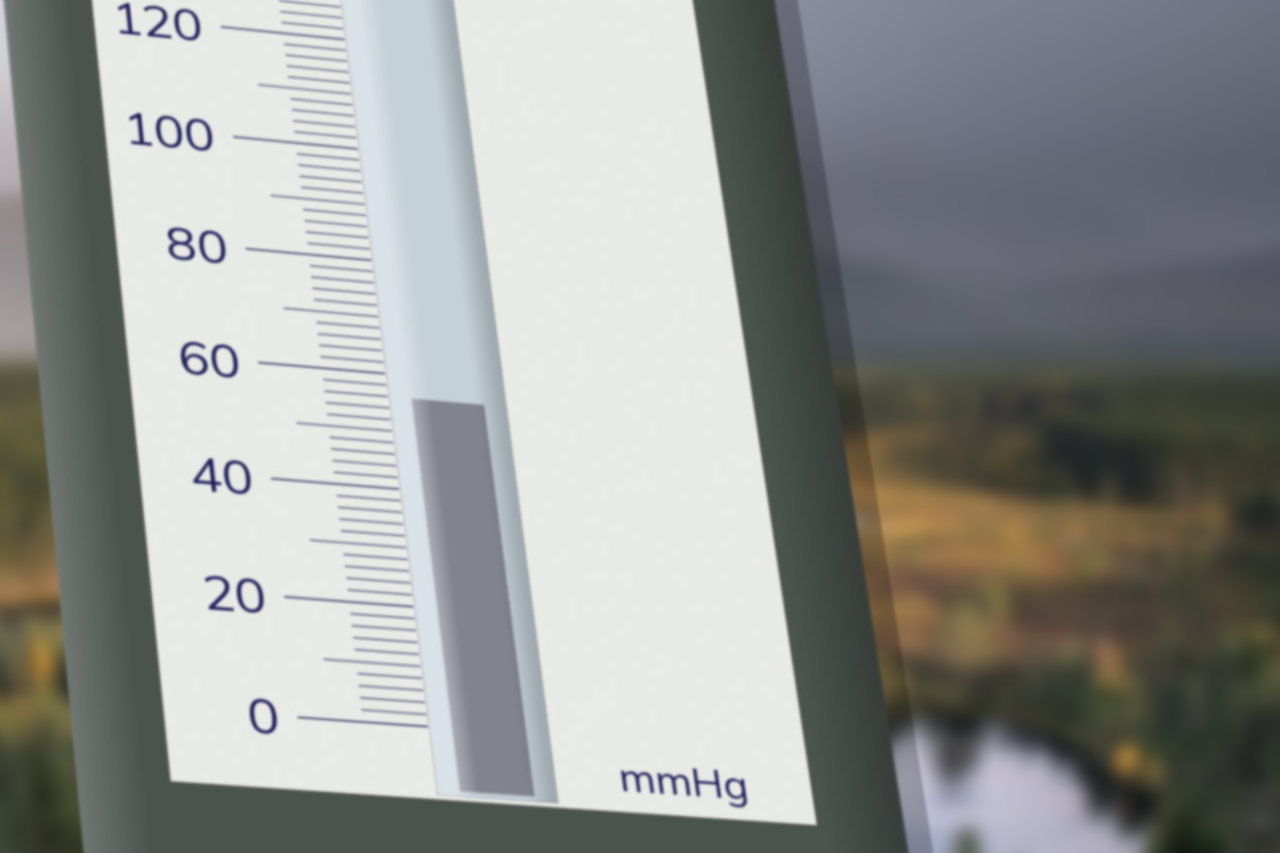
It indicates 56 mmHg
